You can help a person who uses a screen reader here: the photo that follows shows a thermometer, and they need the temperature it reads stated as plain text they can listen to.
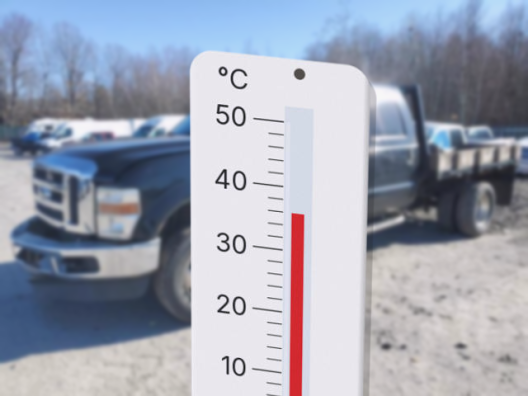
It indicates 36 °C
